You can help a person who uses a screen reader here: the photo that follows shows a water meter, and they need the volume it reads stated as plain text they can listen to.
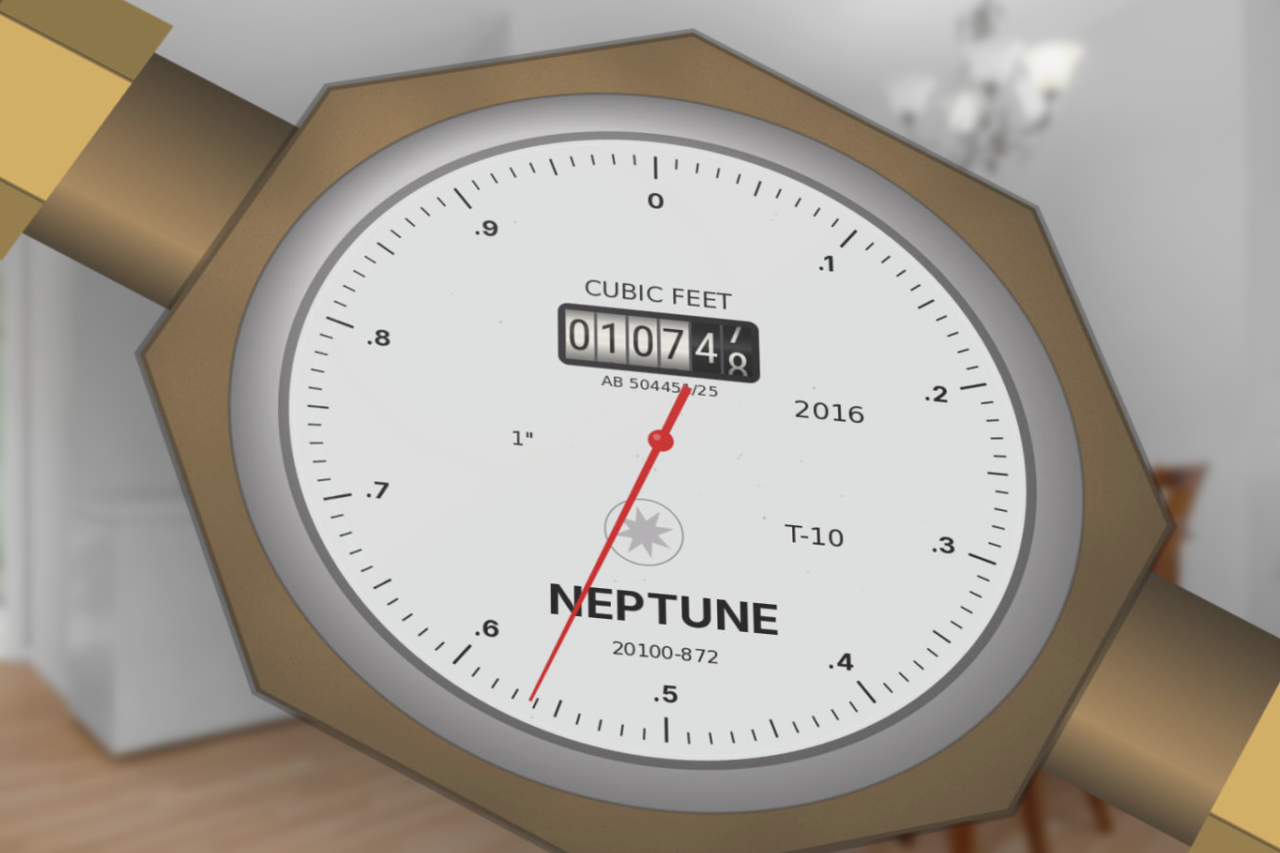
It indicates 10747.56 ft³
